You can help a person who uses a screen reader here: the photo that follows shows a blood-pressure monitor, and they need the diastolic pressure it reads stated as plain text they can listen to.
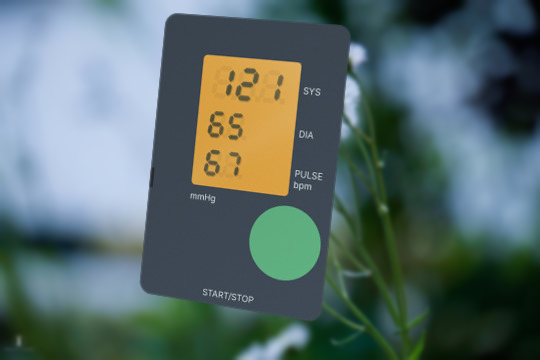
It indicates 65 mmHg
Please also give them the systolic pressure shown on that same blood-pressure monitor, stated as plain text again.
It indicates 121 mmHg
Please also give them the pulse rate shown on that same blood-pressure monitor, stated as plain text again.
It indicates 67 bpm
